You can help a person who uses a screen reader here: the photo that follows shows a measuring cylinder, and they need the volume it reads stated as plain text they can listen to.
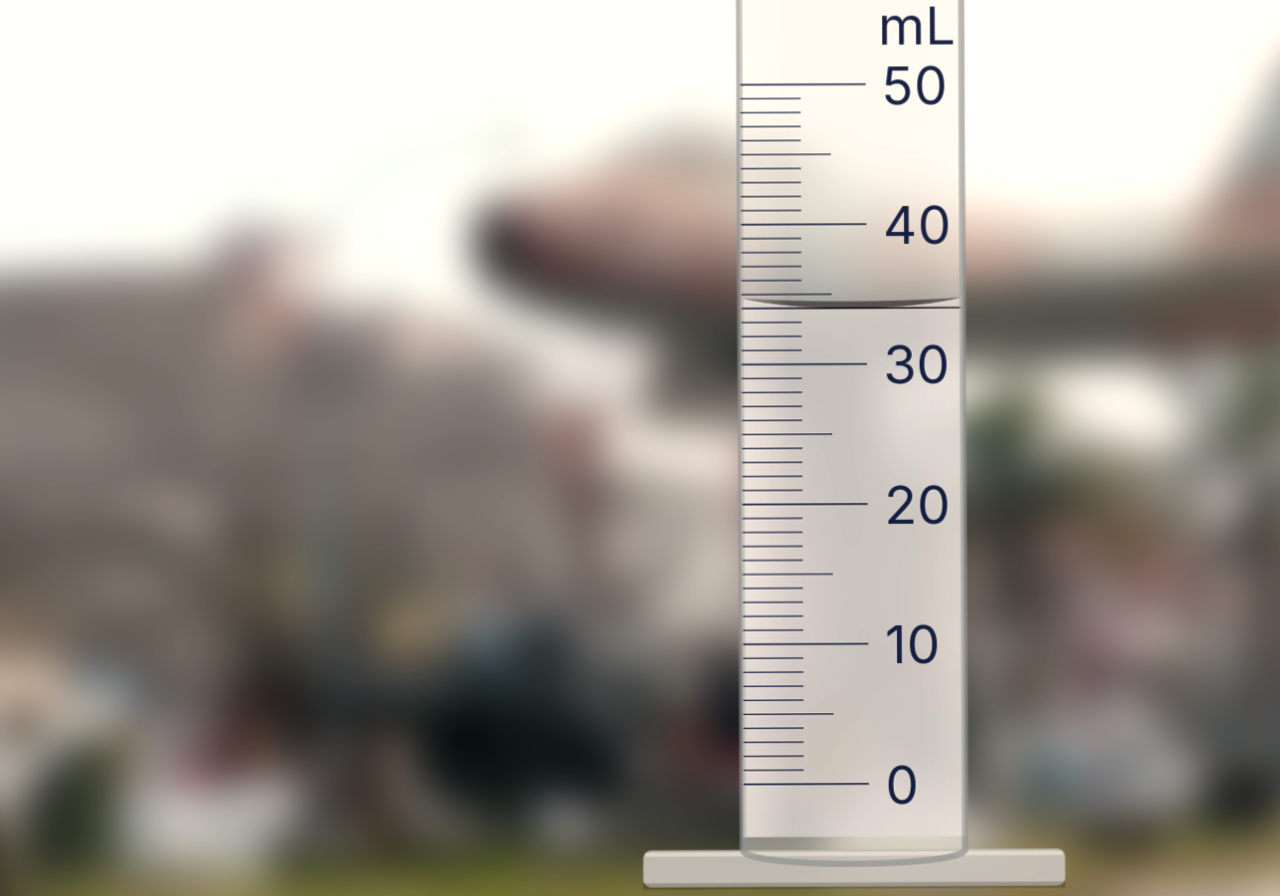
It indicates 34 mL
